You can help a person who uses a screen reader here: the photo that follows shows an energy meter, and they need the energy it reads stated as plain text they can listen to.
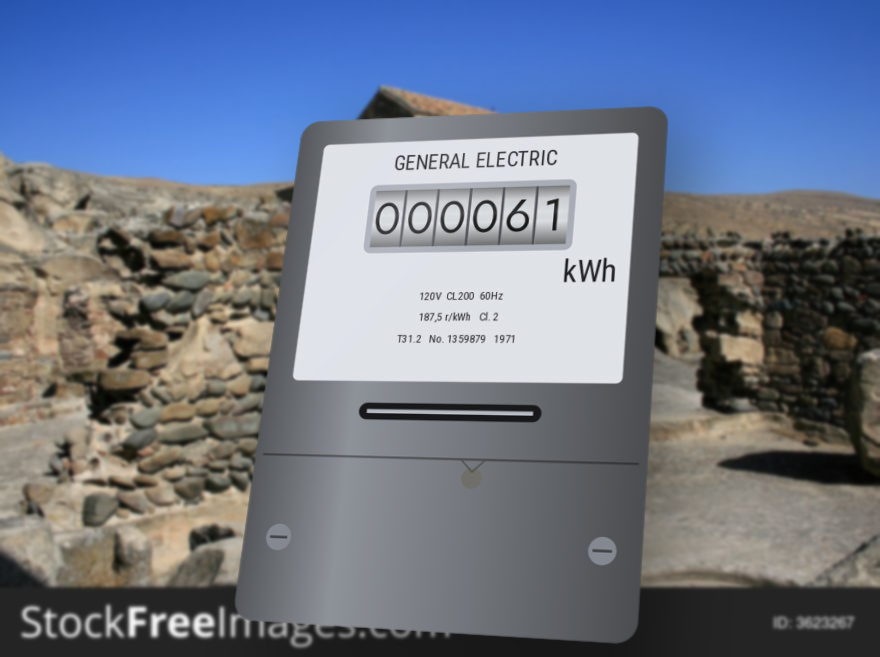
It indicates 61 kWh
